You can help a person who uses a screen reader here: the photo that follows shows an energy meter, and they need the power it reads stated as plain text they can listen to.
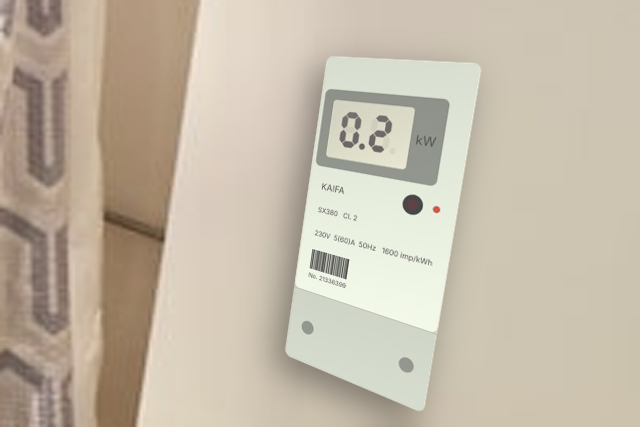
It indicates 0.2 kW
